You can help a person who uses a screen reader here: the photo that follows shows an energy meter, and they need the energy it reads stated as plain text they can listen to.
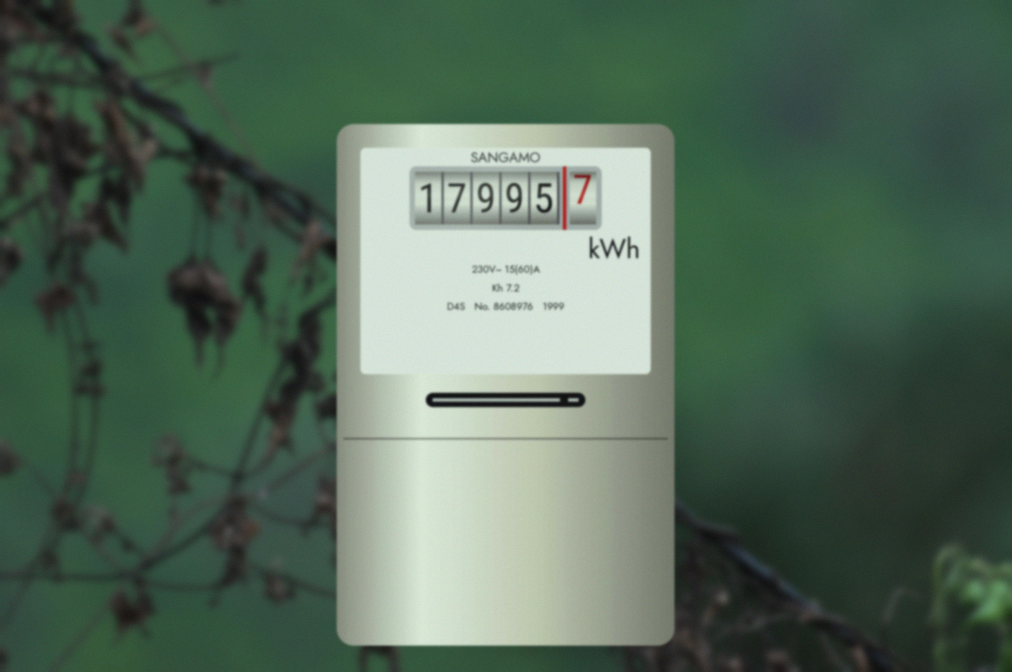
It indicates 17995.7 kWh
